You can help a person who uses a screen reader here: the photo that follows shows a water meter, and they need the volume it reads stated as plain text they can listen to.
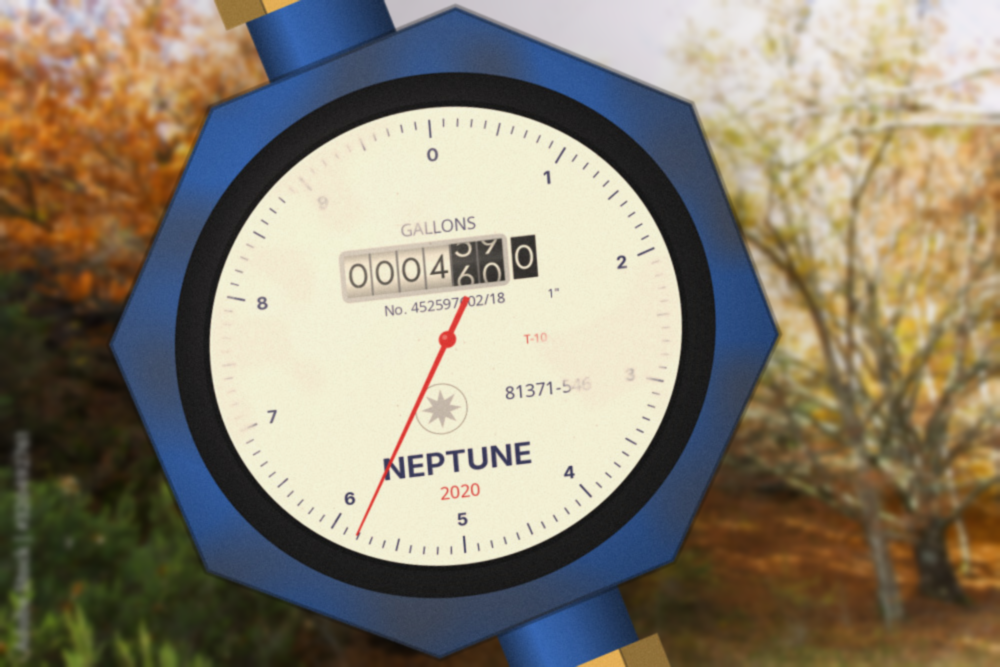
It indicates 4595.8 gal
